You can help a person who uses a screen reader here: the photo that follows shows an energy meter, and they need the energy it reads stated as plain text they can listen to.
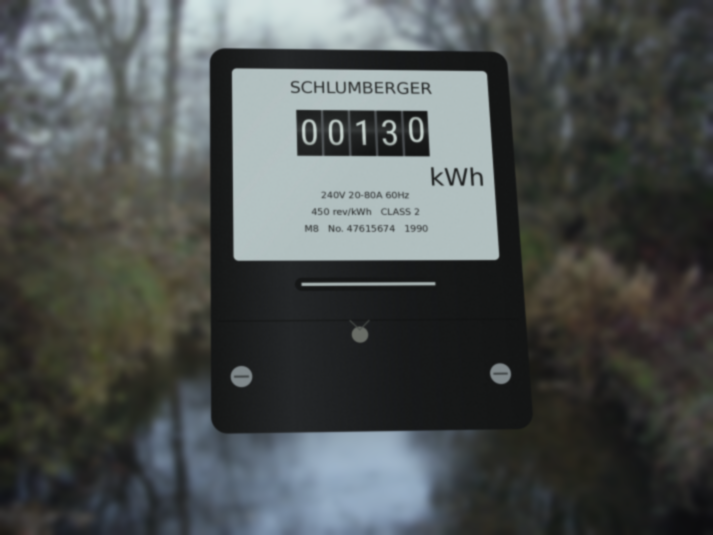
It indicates 130 kWh
